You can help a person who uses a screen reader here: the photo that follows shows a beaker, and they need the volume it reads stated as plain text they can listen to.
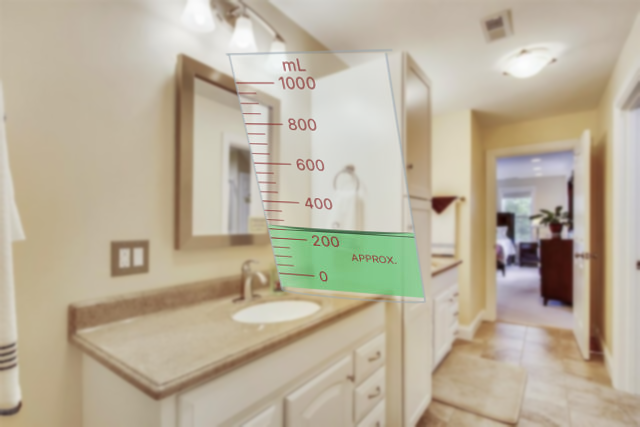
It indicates 250 mL
